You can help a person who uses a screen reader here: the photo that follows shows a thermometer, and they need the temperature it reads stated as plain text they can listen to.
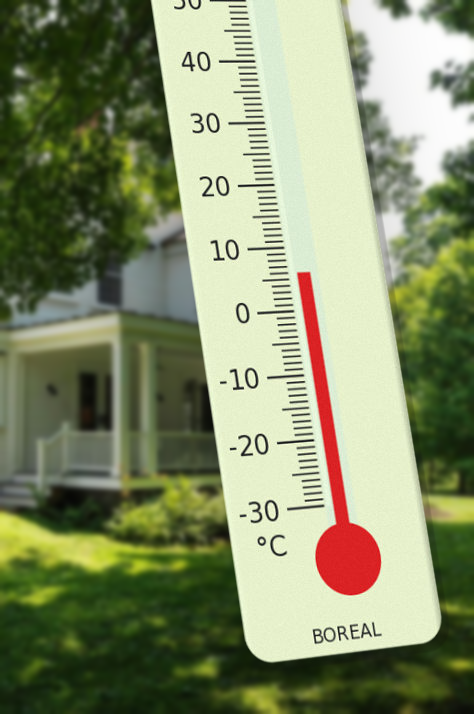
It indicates 6 °C
